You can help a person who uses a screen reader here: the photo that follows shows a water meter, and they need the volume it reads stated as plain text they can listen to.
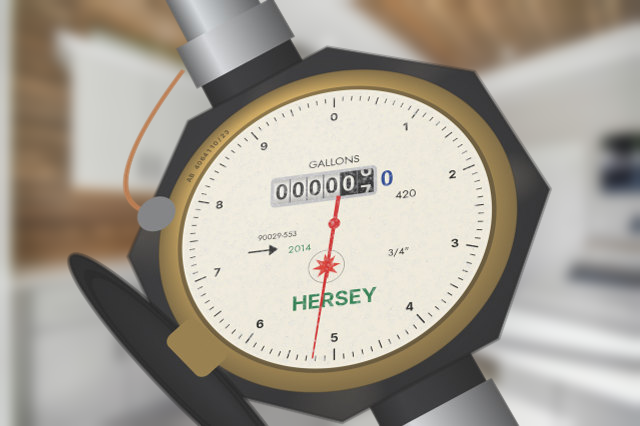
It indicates 65.2 gal
